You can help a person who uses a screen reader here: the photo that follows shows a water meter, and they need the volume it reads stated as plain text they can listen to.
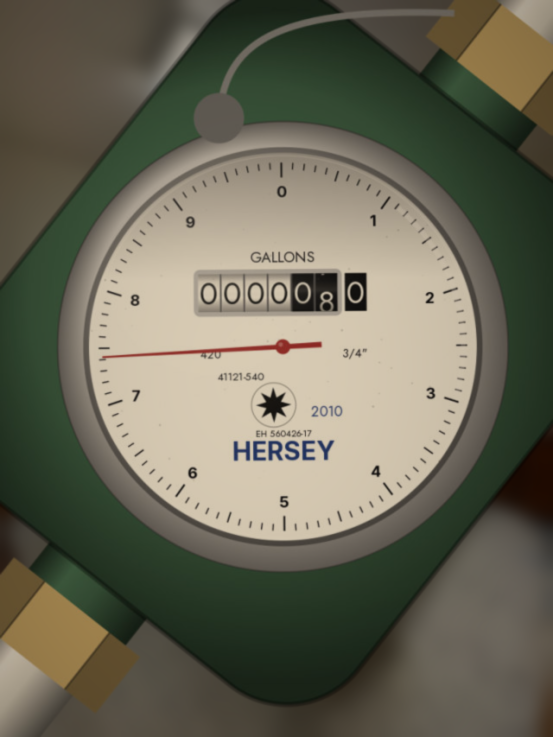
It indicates 77.4 gal
